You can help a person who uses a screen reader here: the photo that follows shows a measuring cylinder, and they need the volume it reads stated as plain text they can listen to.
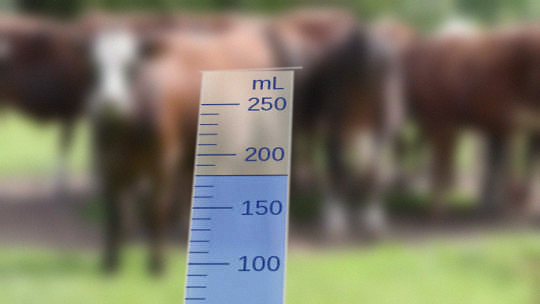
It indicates 180 mL
